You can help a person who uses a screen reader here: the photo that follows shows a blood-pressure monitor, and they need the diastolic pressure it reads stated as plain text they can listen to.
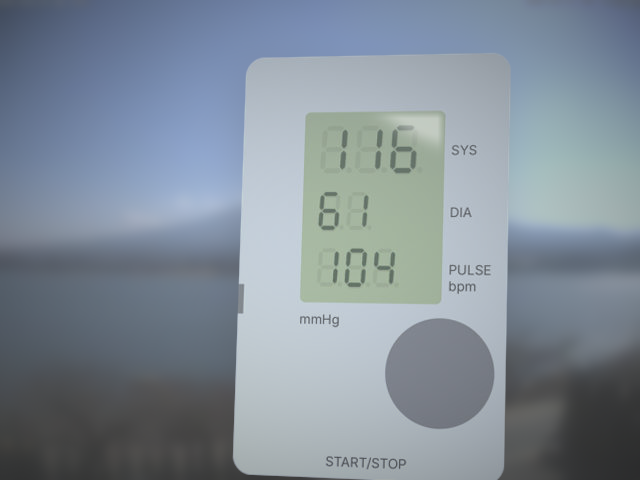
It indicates 61 mmHg
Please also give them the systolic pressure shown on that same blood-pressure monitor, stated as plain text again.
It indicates 116 mmHg
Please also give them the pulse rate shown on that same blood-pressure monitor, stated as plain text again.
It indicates 104 bpm
